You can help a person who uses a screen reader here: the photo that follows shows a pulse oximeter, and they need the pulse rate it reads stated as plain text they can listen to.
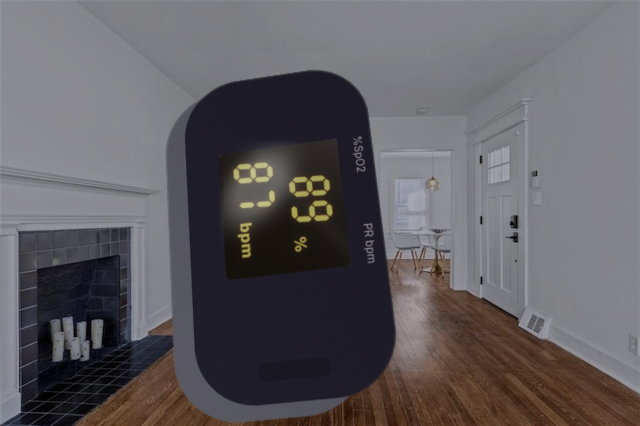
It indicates 87 bpm
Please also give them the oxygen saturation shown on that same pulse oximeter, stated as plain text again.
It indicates 89 %
